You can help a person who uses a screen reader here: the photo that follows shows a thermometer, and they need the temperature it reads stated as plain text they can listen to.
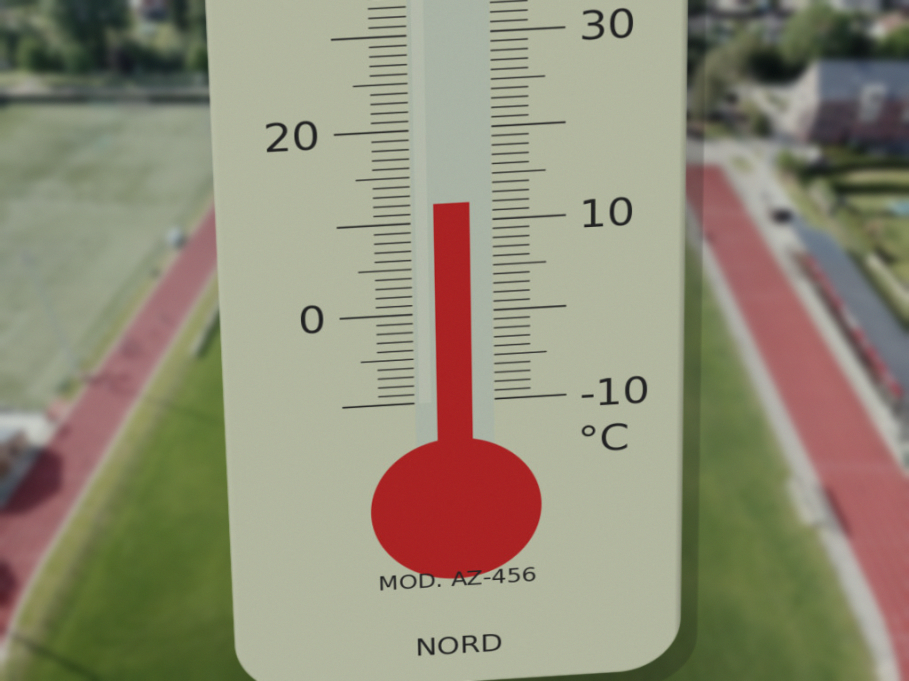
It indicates 12 °C
